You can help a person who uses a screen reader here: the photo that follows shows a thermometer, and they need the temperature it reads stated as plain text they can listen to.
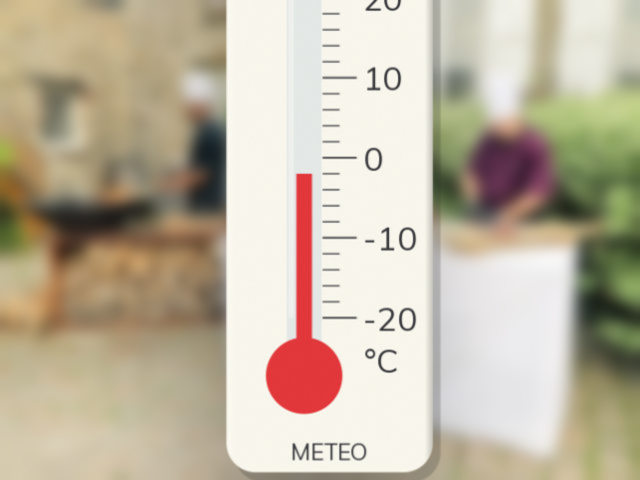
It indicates -2 °C
